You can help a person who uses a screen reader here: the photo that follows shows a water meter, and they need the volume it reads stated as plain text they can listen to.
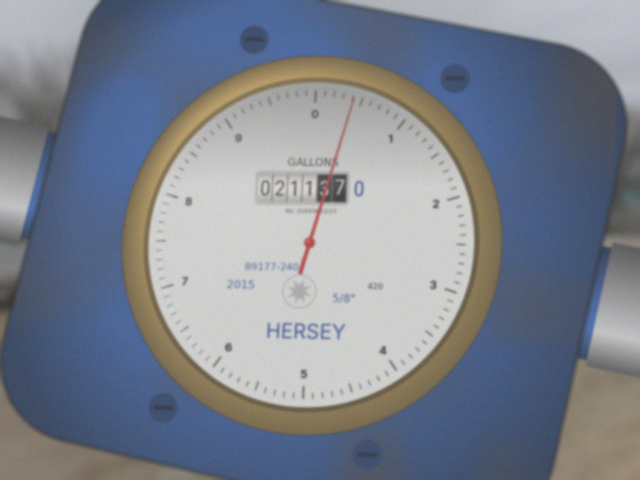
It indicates 211370.4 gal
